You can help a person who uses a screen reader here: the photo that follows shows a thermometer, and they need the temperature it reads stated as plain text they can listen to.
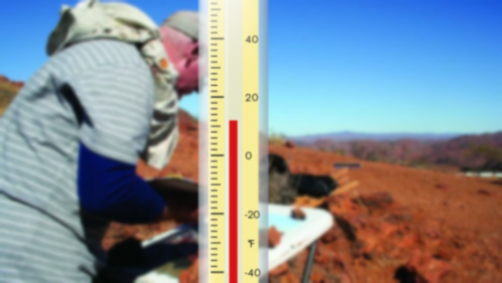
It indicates 12 °F
